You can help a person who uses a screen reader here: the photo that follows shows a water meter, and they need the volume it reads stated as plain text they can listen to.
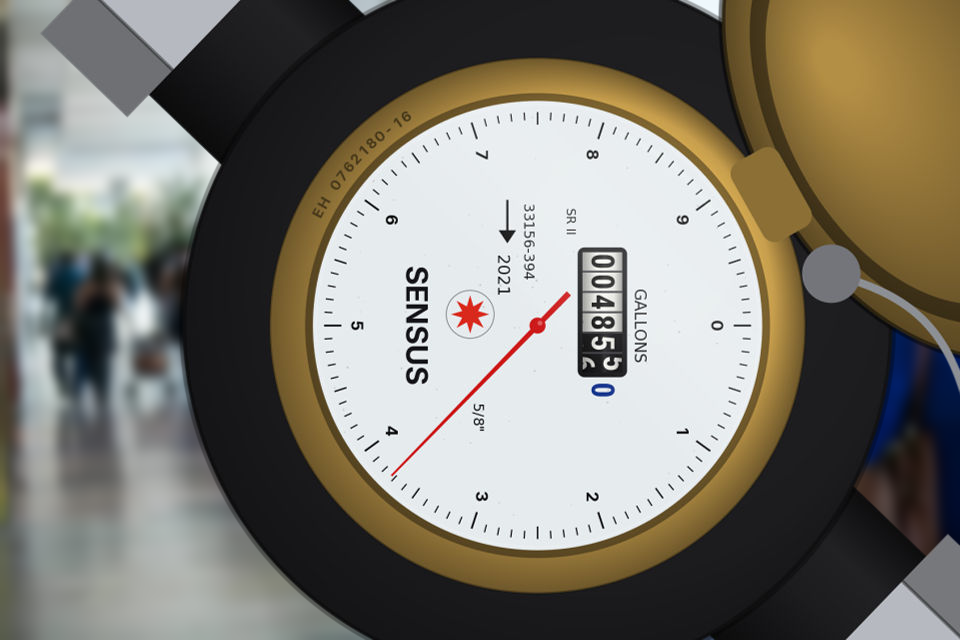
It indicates 48553.7 gal
